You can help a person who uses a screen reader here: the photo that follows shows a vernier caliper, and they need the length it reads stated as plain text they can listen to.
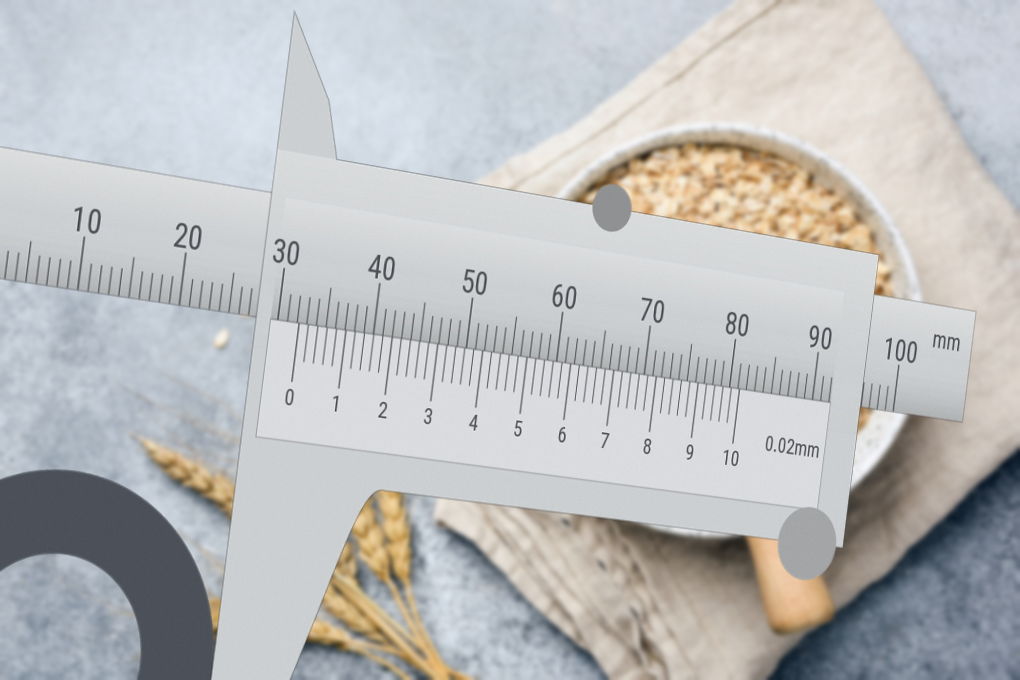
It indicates 32.2 mm
